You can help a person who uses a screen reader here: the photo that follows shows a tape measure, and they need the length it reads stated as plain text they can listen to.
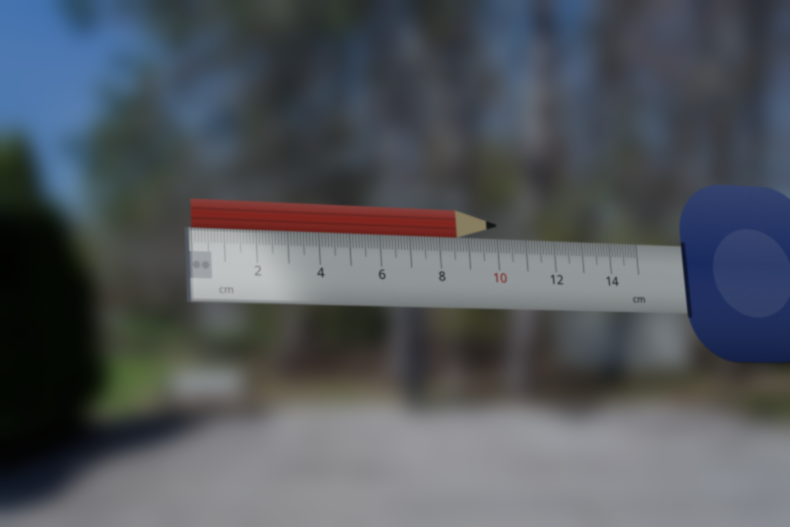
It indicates 10 cm
